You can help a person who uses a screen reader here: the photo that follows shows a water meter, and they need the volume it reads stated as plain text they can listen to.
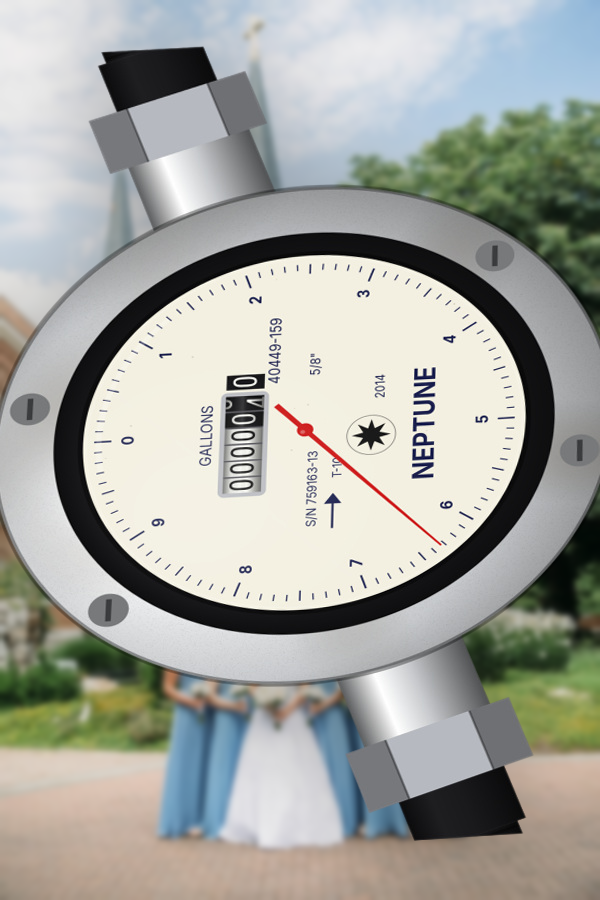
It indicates 36.3 gal
